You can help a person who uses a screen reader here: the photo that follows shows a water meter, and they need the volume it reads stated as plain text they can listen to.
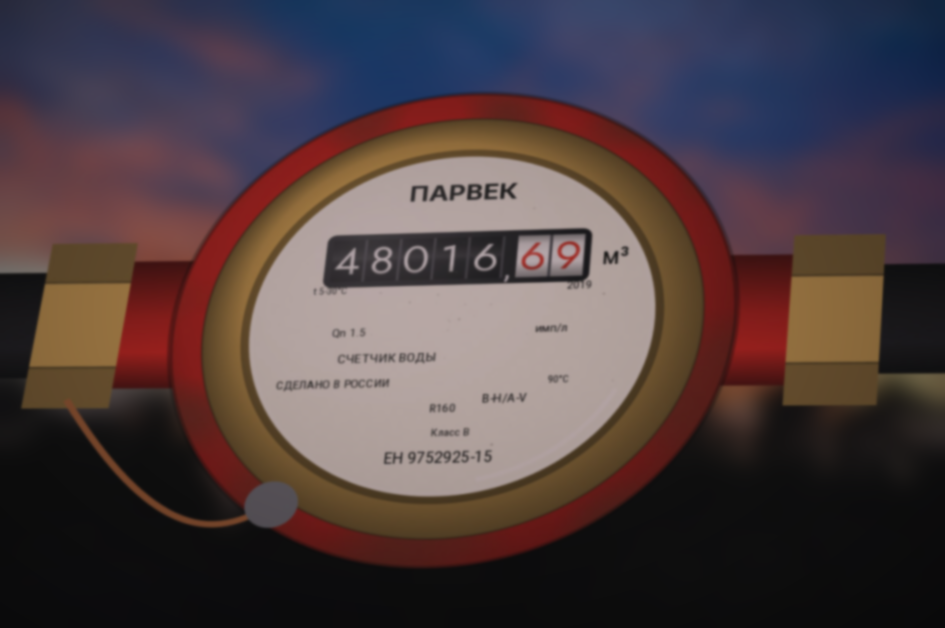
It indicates 48016.69 m³
